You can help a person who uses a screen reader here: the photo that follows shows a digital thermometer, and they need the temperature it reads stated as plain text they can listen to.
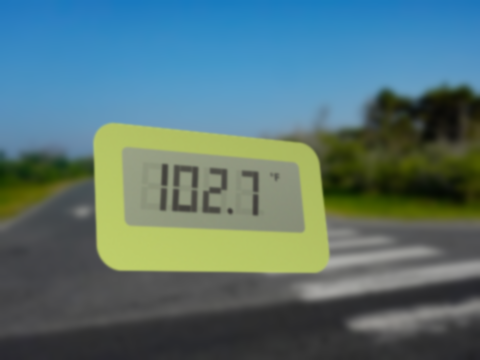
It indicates 102.7 °F
